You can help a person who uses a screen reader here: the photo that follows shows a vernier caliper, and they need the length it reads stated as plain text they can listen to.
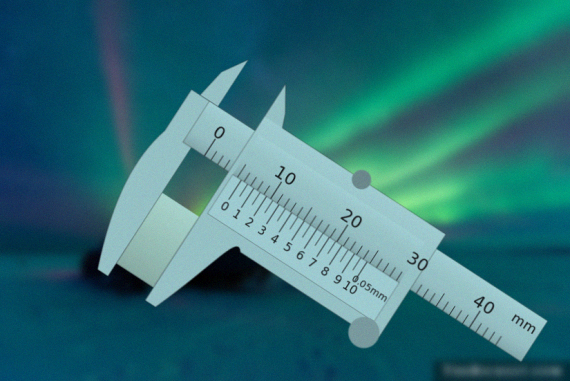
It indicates 5.6 mm
